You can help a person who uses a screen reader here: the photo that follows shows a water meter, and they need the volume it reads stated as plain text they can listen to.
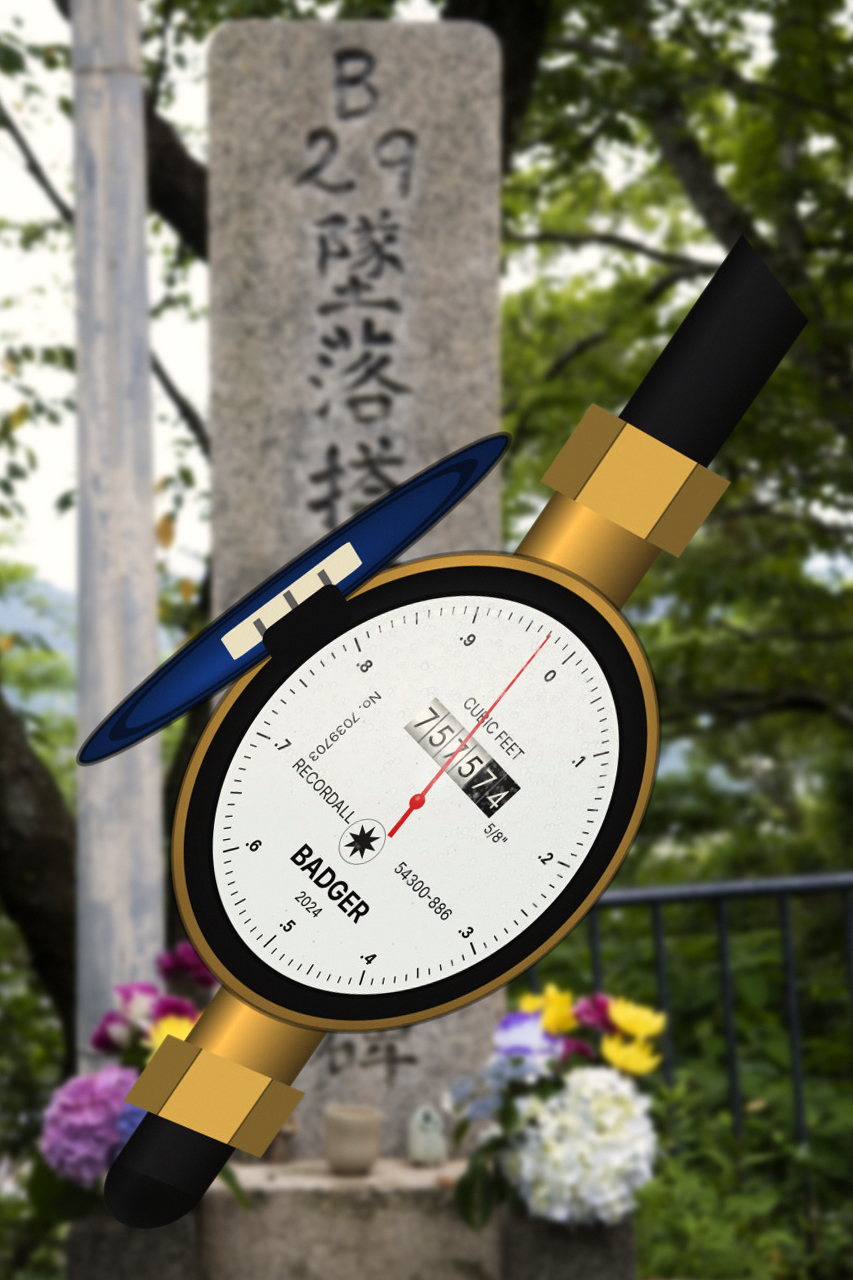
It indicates 757573.97 ft³
